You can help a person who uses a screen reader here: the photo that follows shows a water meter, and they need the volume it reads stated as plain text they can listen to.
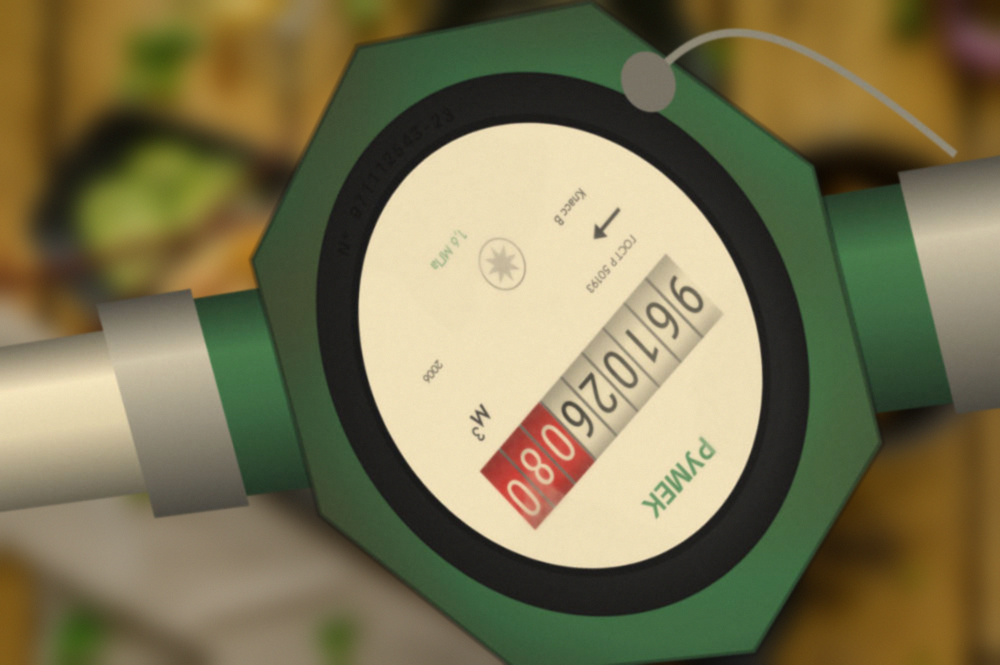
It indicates 961026.080 m³
